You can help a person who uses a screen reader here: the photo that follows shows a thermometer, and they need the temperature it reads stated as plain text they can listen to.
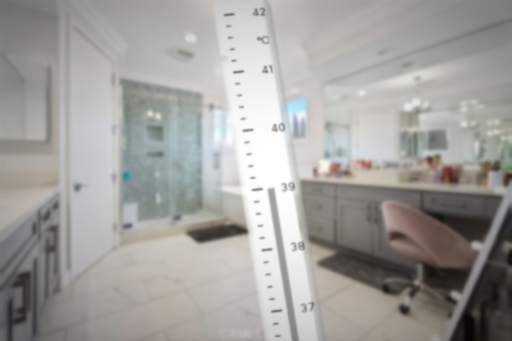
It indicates 39 °C
